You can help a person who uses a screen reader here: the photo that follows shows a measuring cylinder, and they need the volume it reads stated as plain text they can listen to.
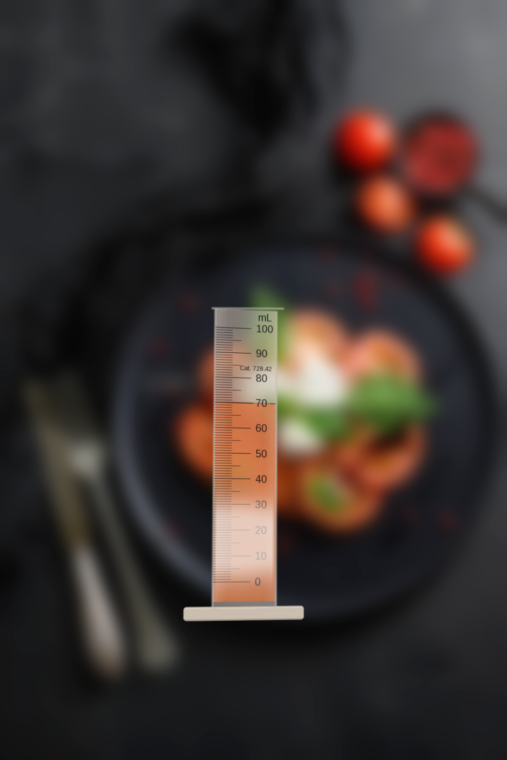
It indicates 70 mL
